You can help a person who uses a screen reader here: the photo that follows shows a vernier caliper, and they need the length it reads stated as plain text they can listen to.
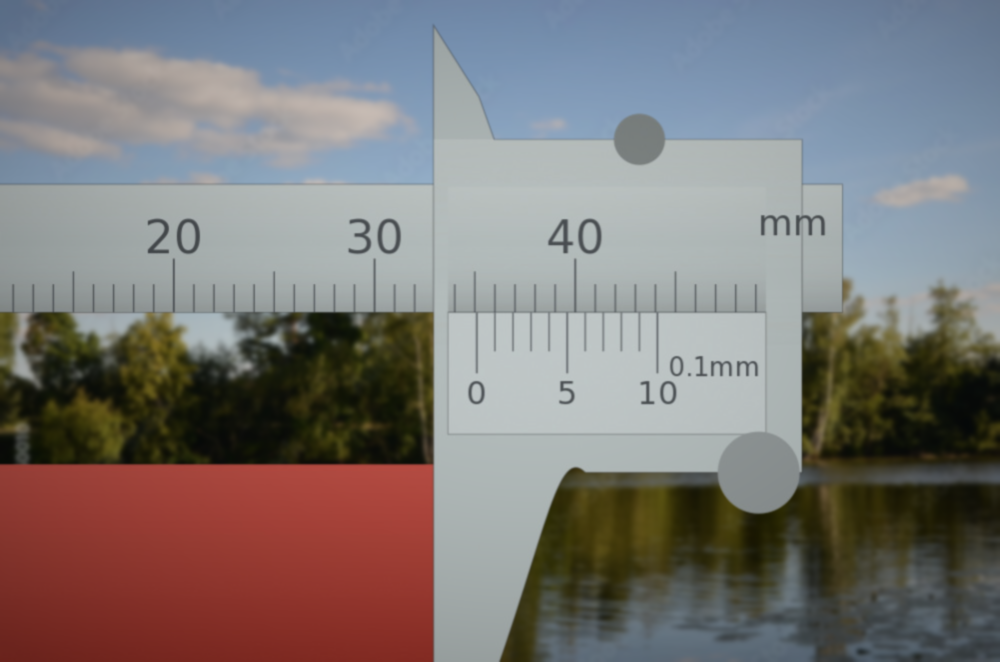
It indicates 35.1 mm
